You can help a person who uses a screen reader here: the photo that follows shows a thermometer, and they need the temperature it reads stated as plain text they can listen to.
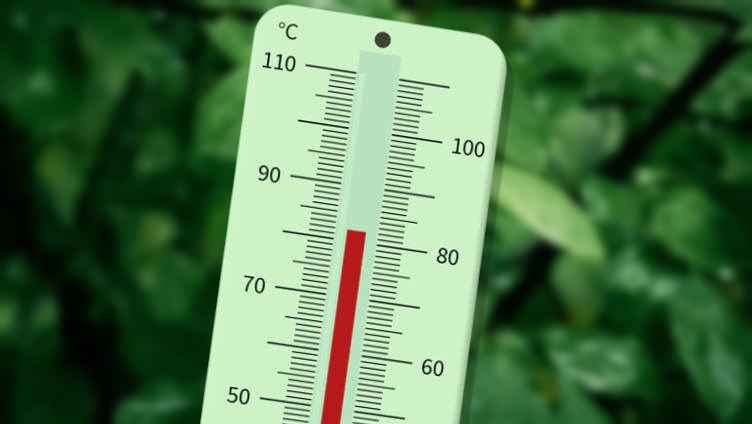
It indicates 82 °C
